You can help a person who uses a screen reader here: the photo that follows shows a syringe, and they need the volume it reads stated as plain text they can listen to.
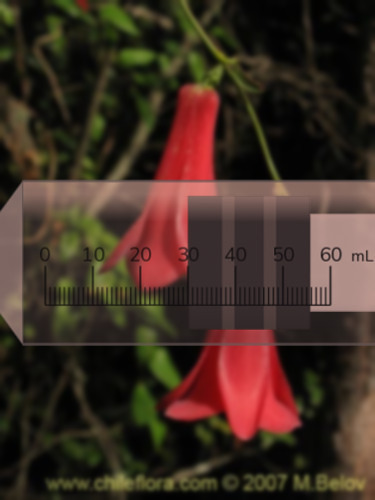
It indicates 30 mL
